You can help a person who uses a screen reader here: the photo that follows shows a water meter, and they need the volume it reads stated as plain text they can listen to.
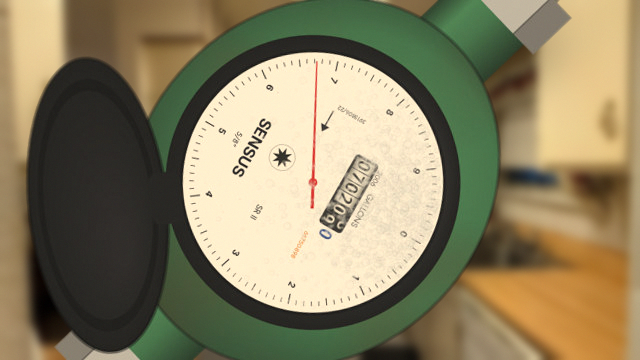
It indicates 702086.7 gal
